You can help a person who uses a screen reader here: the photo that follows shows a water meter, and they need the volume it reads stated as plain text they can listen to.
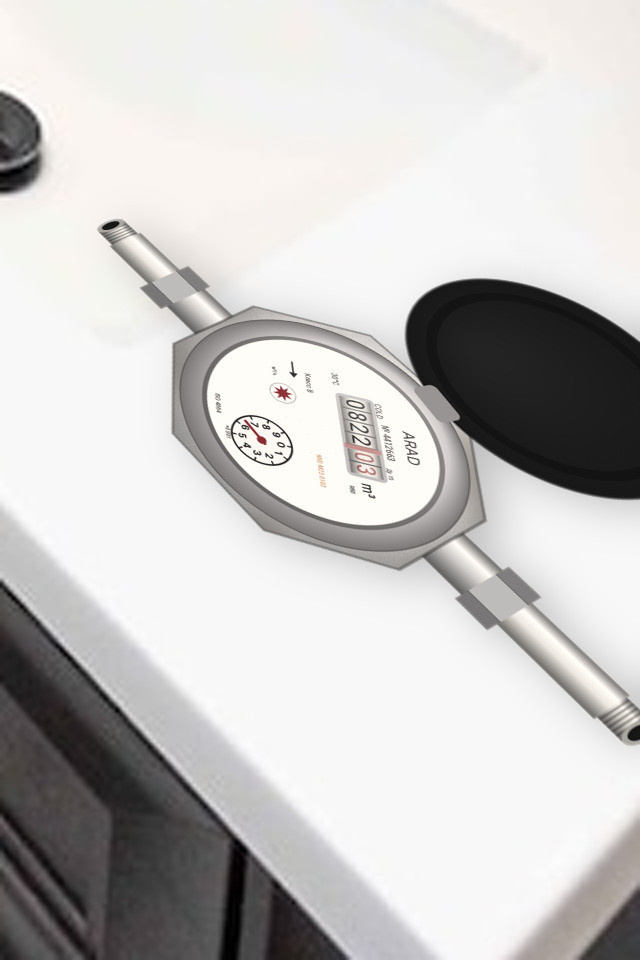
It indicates 822.036 m³
